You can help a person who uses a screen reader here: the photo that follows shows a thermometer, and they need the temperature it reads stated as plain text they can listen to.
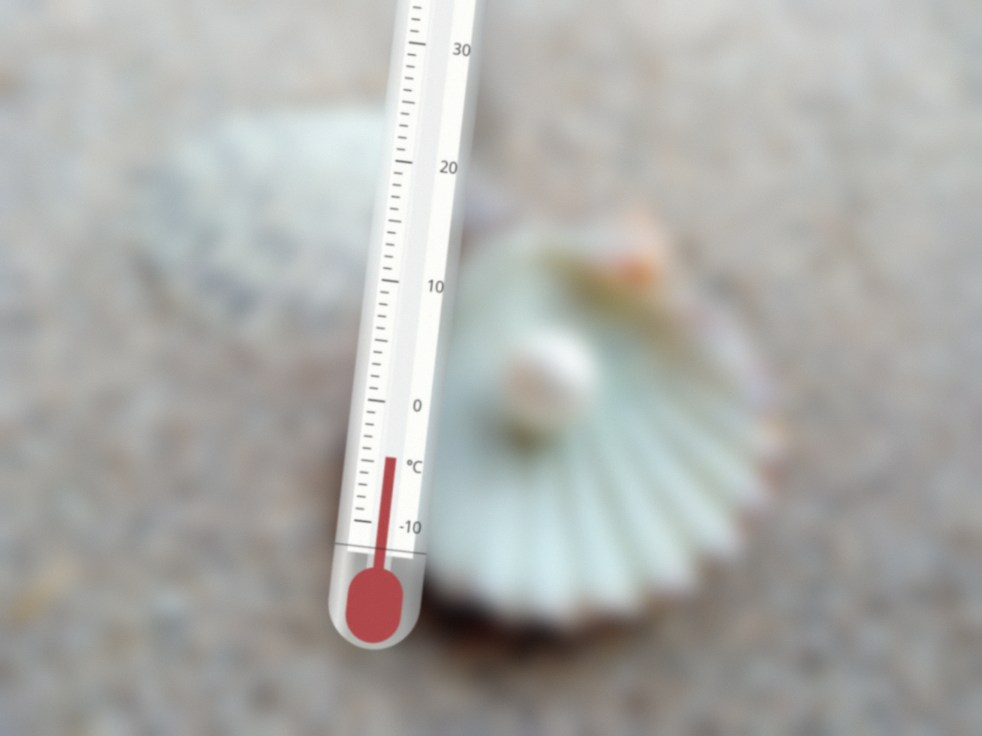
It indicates -4.5 °C
